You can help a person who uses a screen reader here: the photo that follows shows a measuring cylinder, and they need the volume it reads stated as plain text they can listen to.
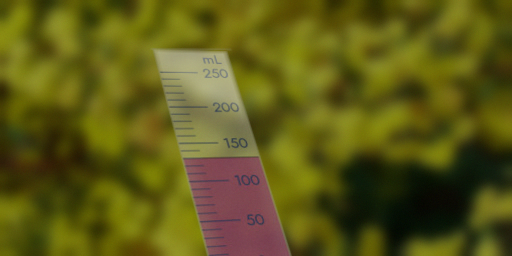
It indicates 130 mL
